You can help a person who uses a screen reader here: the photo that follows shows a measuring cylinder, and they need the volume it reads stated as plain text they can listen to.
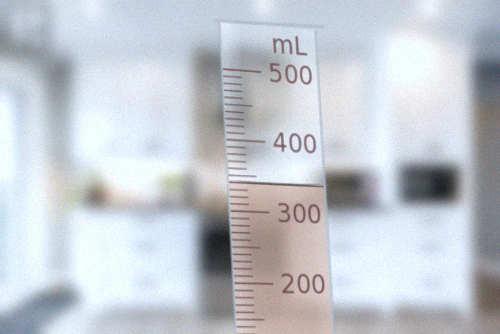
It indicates 340 mL
